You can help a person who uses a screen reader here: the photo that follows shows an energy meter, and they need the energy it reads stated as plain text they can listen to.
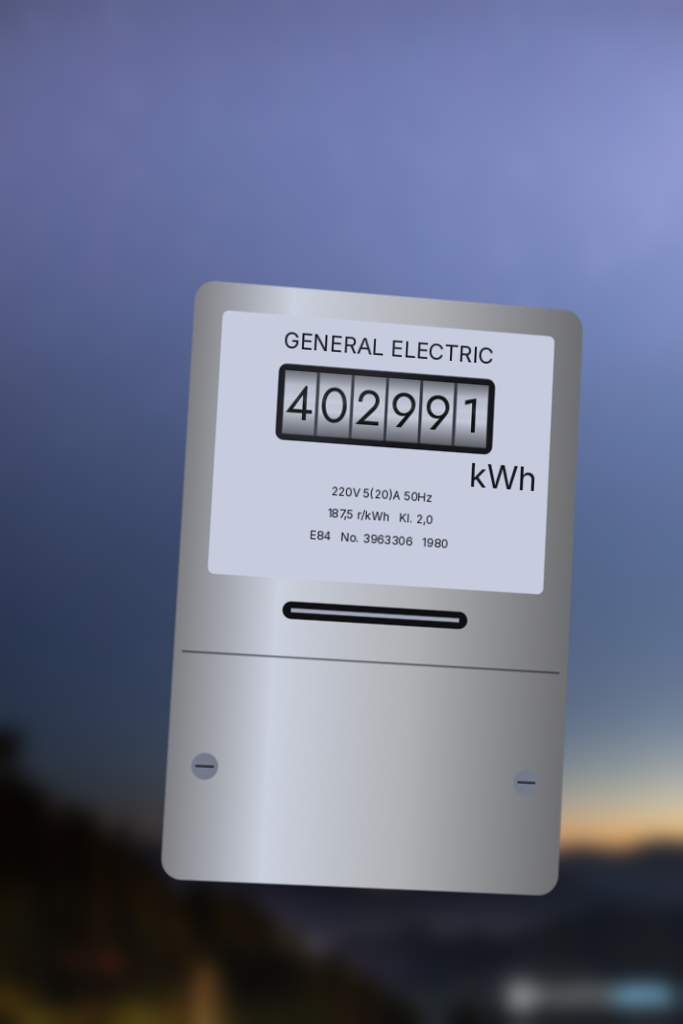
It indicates 402991 kWh
